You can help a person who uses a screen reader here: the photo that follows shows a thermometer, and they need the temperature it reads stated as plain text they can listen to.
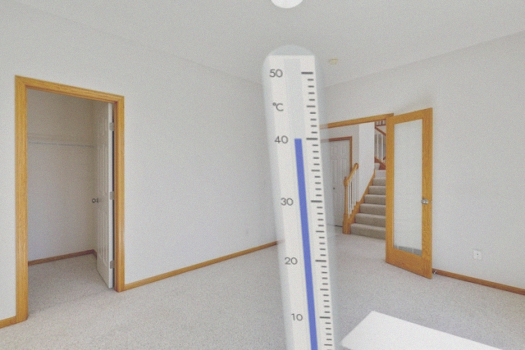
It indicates 40 °C
